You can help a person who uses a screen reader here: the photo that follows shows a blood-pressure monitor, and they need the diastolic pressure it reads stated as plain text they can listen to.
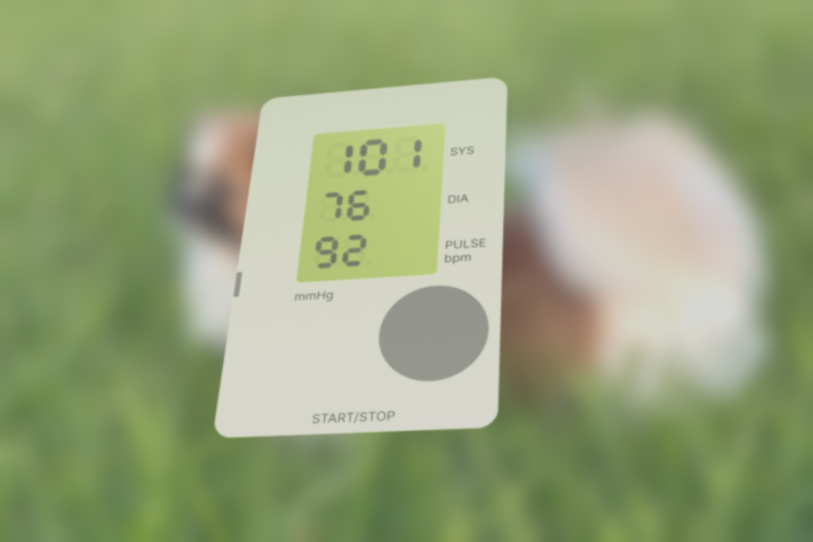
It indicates 76 mmHg
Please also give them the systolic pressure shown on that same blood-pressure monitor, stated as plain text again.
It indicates 101 mmHg
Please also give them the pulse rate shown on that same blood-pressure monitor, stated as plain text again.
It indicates 92 bpm
